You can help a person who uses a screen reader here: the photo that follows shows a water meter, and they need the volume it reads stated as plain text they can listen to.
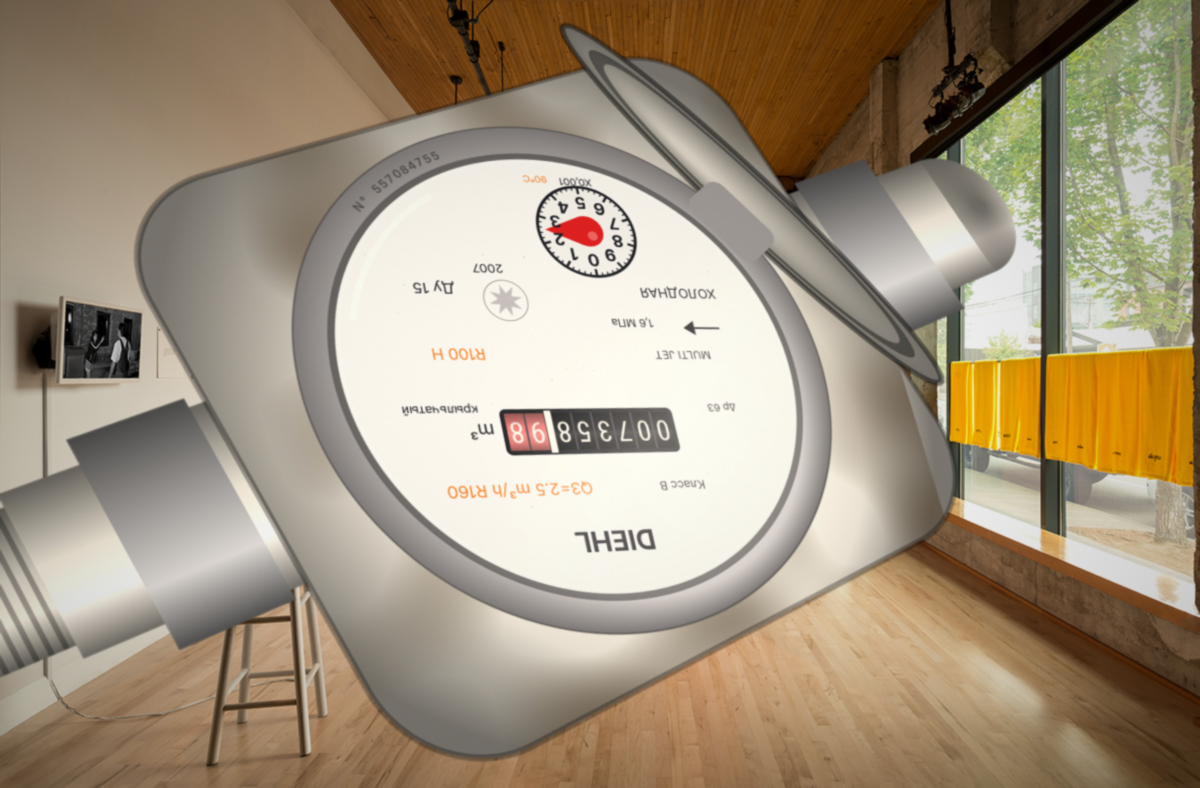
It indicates 7358.982 m³
